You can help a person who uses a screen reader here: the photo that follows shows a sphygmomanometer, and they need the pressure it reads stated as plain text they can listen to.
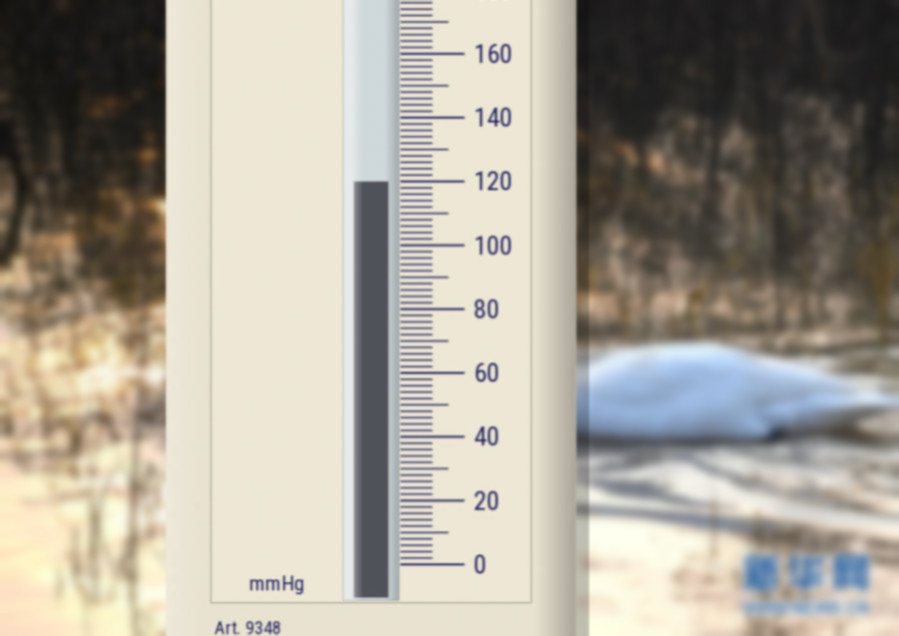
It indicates 120 mmHg
